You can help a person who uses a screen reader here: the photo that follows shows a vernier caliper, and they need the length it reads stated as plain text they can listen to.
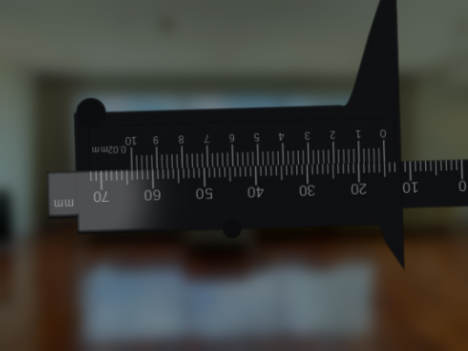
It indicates 15.0 mm
